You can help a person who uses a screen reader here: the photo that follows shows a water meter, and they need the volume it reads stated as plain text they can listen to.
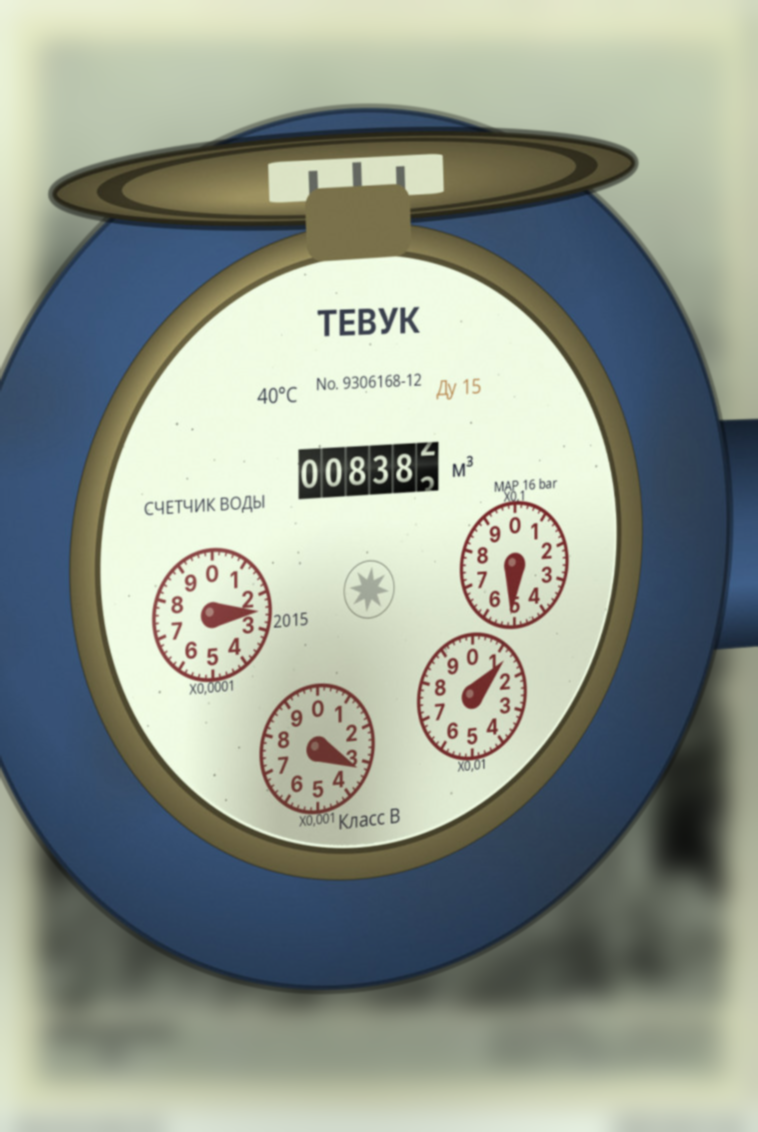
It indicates 8382.5132 m³
